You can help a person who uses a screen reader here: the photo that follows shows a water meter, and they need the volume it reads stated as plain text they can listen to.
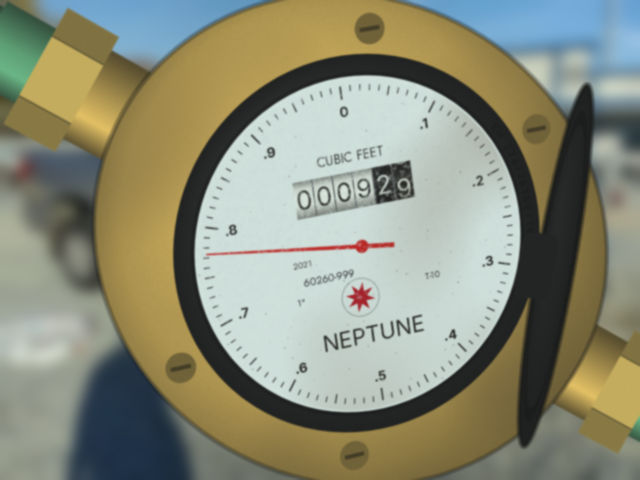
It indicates 928.77 ft³
